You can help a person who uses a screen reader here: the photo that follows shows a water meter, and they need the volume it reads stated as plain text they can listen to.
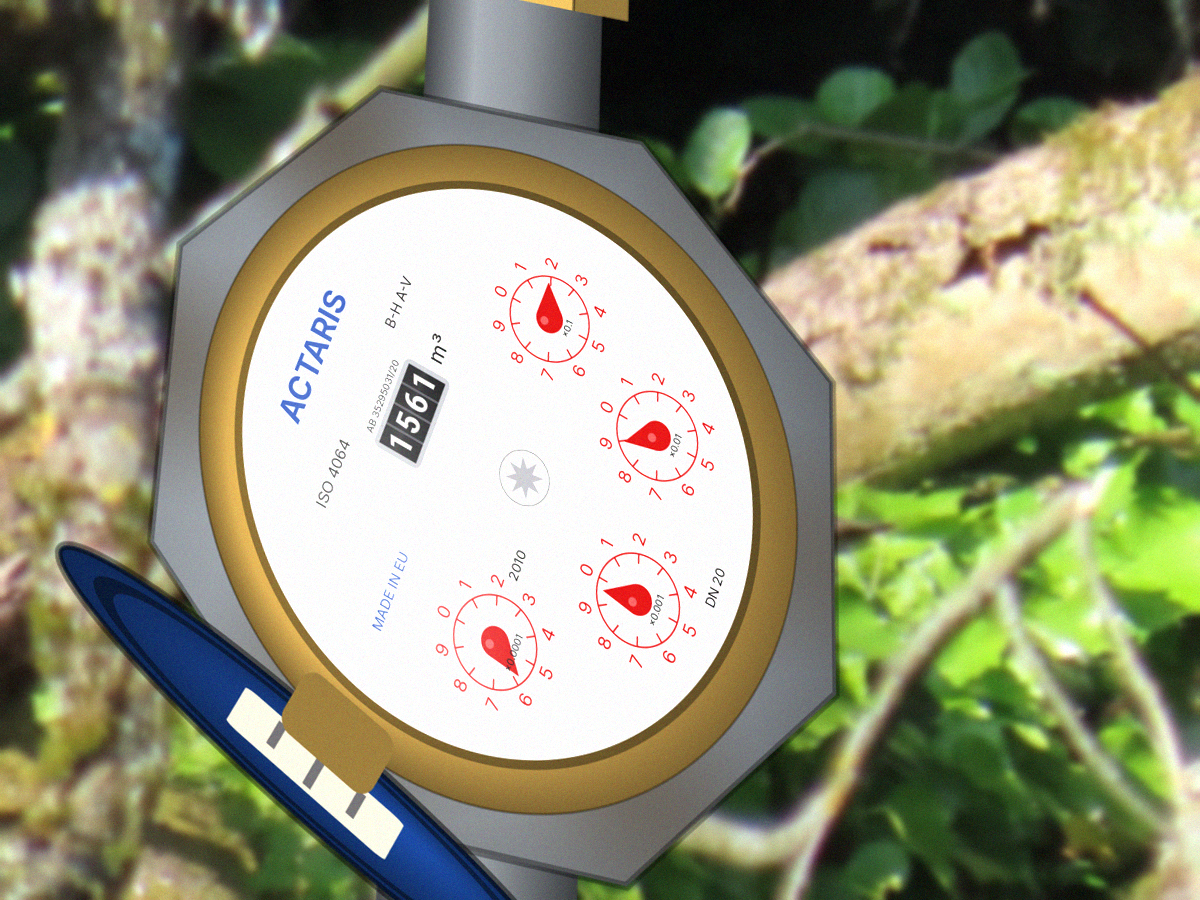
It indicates 1561.1895 m³
